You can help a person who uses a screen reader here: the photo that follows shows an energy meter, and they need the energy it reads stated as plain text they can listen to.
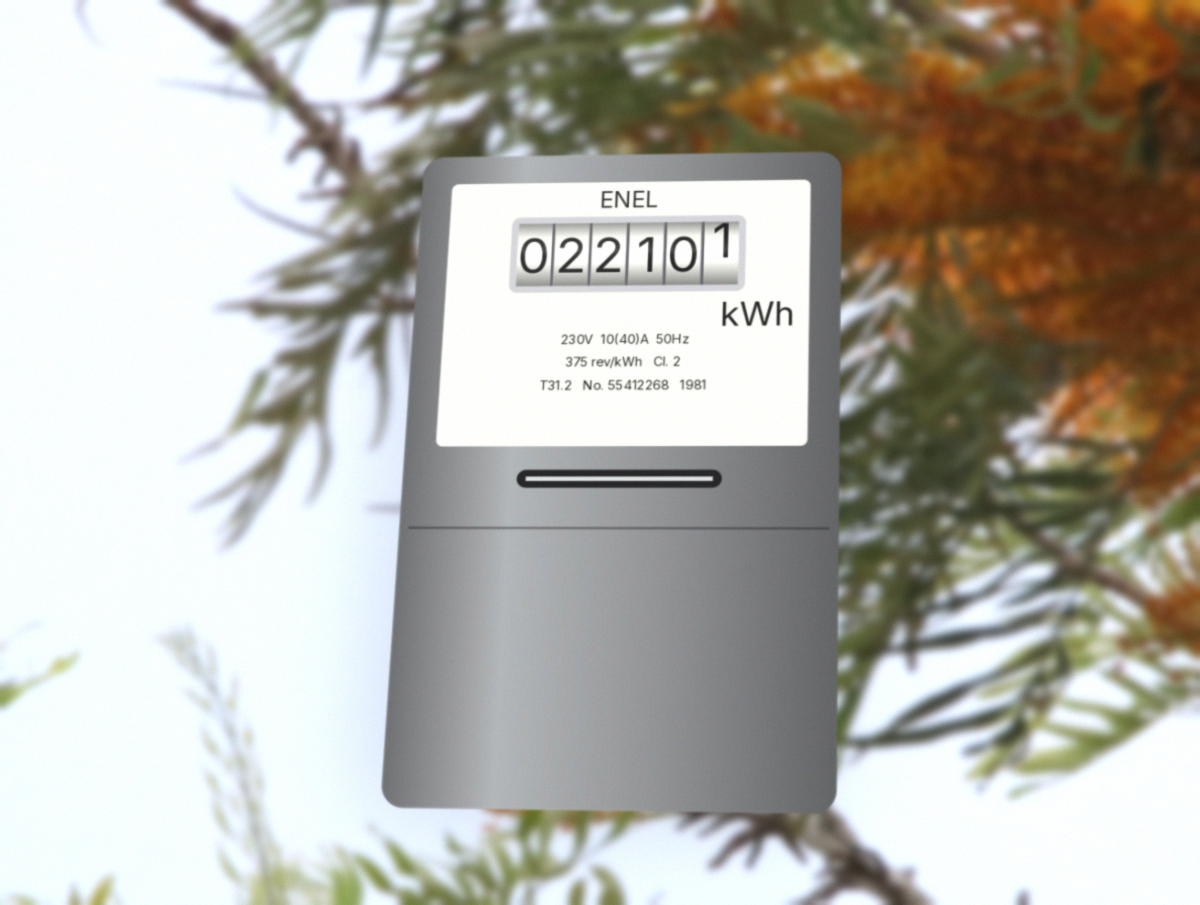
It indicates 22101 kWh
